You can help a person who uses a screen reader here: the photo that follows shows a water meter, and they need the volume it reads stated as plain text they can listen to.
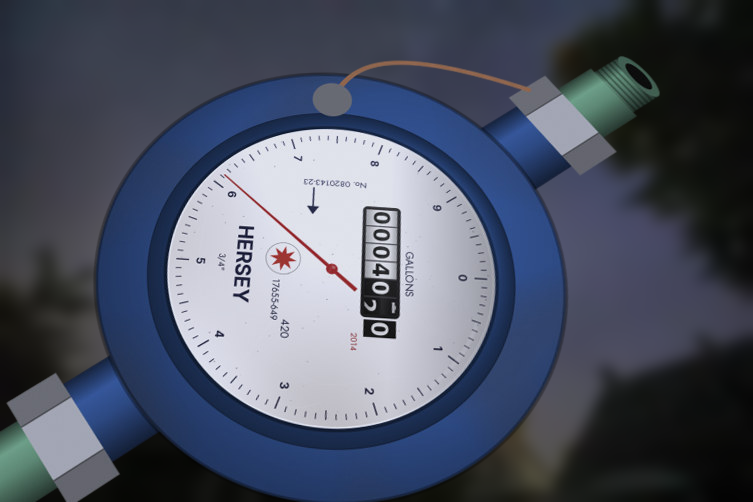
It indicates 4016.1 gal
